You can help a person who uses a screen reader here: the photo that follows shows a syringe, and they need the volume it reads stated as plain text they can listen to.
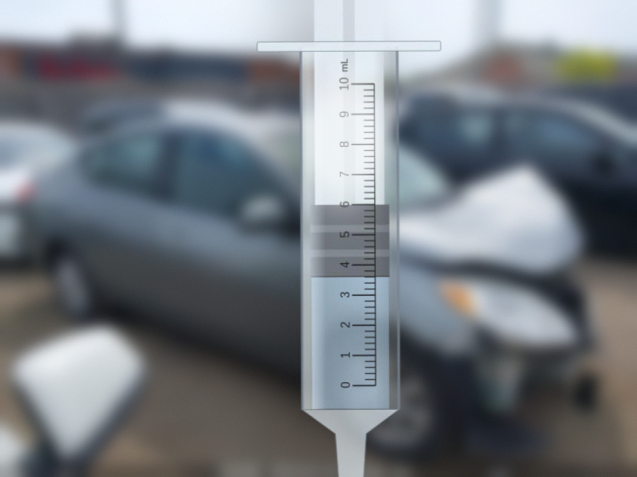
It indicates 3.6 mL
